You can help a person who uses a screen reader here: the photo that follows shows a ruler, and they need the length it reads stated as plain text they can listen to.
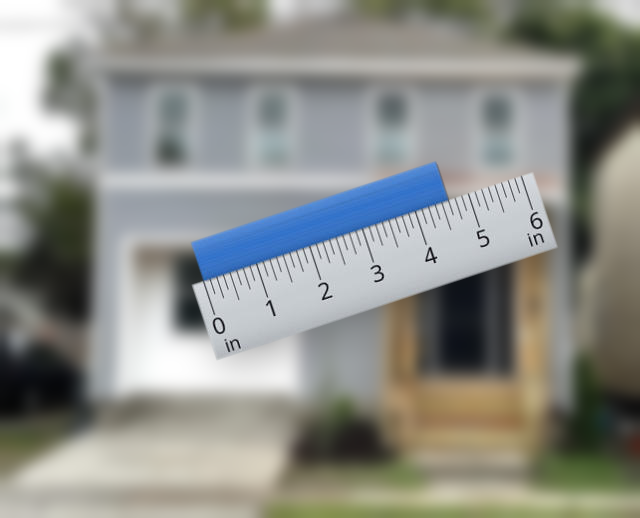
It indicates 4.625 in
